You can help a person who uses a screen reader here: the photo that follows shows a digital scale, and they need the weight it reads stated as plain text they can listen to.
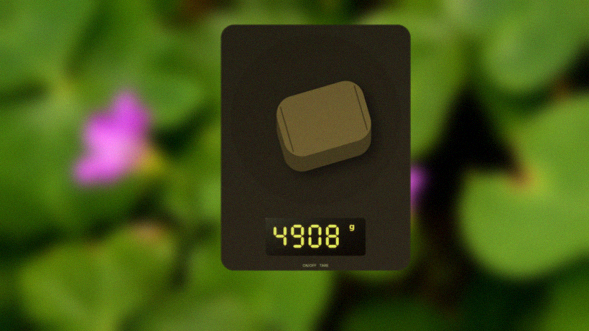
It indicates 4908 g
